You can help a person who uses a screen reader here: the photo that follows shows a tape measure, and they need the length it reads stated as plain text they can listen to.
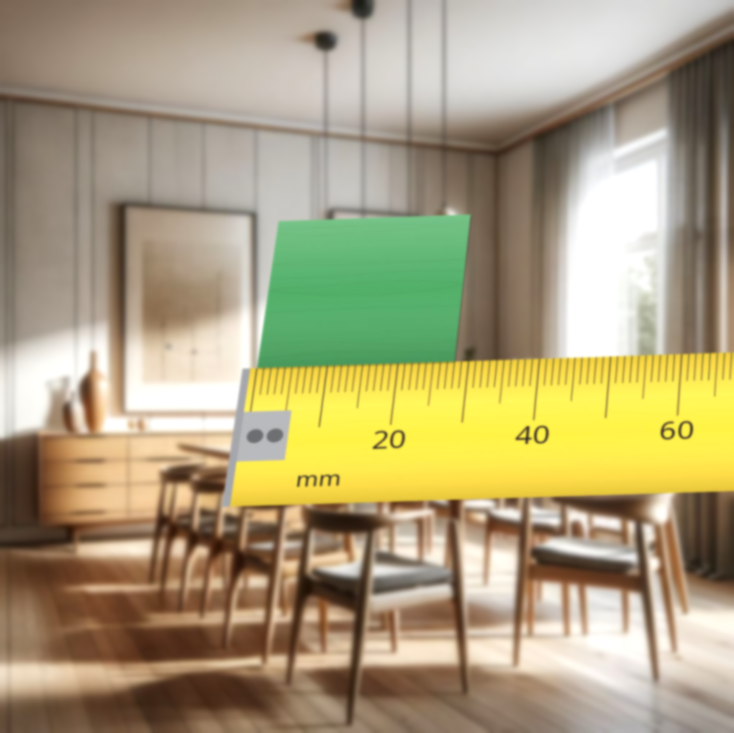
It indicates 28 mm
